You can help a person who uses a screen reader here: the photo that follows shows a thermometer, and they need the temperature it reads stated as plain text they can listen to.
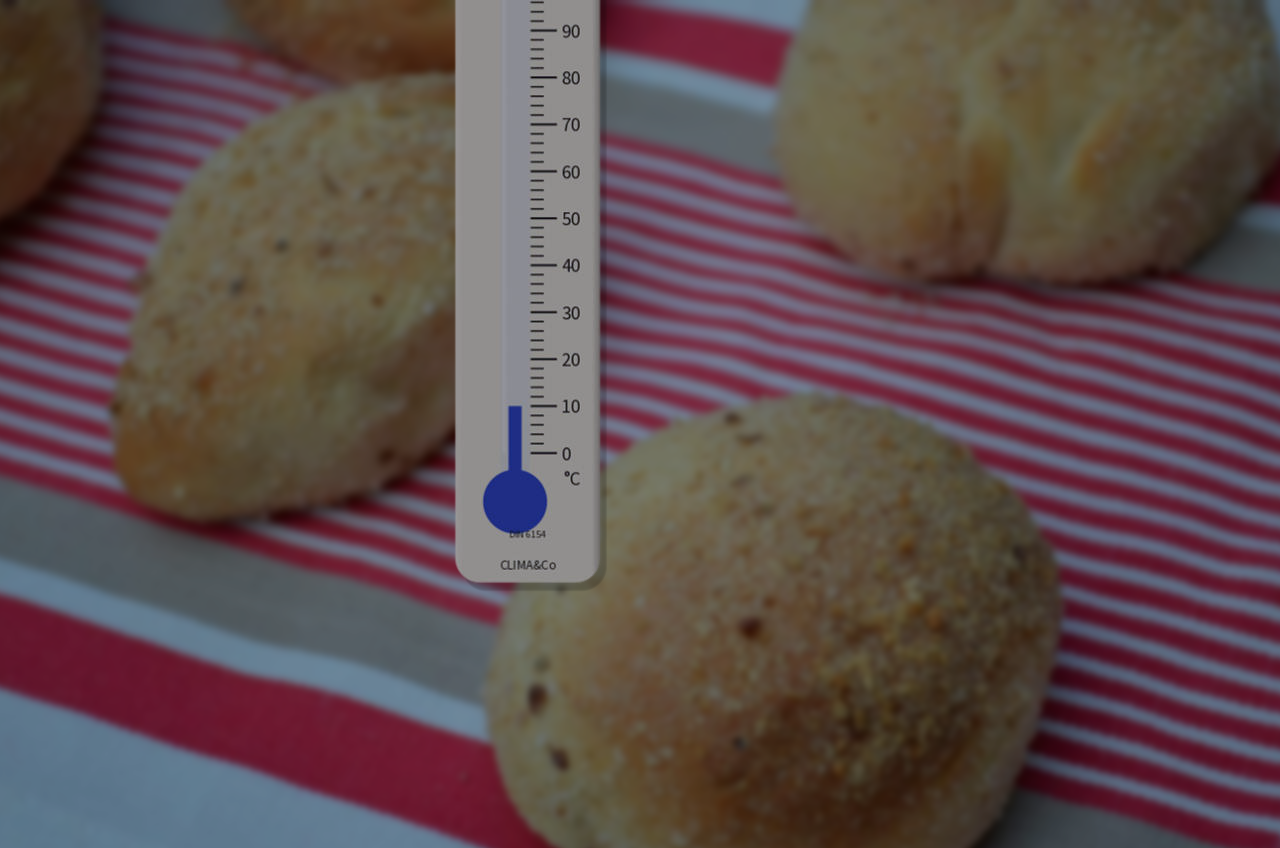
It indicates 10 °C
